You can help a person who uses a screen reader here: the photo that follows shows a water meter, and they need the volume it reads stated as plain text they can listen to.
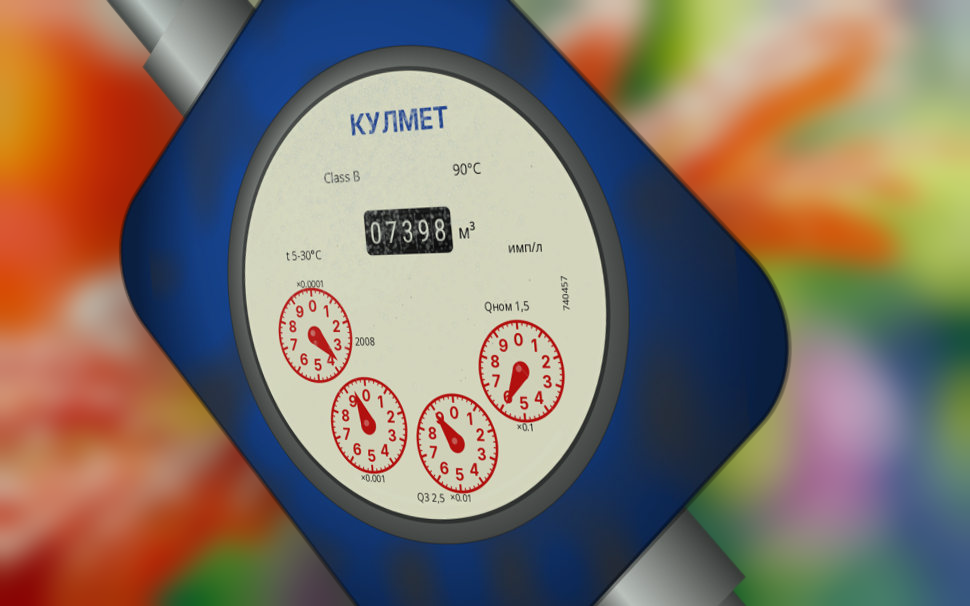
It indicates 7398.5893 m³
